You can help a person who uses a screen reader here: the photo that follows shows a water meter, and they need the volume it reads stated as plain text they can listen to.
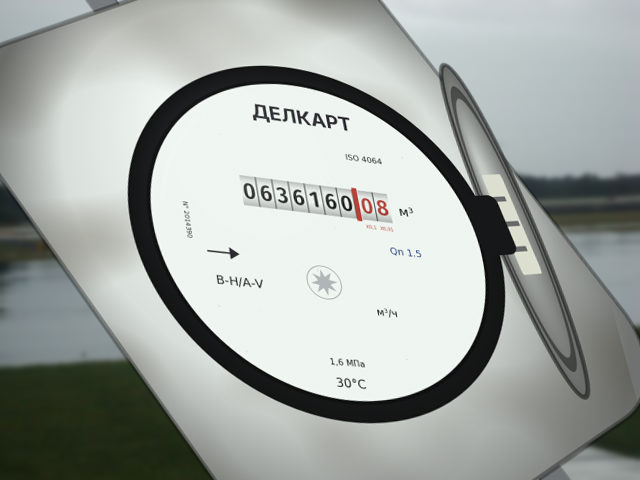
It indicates 636160.08 m³
